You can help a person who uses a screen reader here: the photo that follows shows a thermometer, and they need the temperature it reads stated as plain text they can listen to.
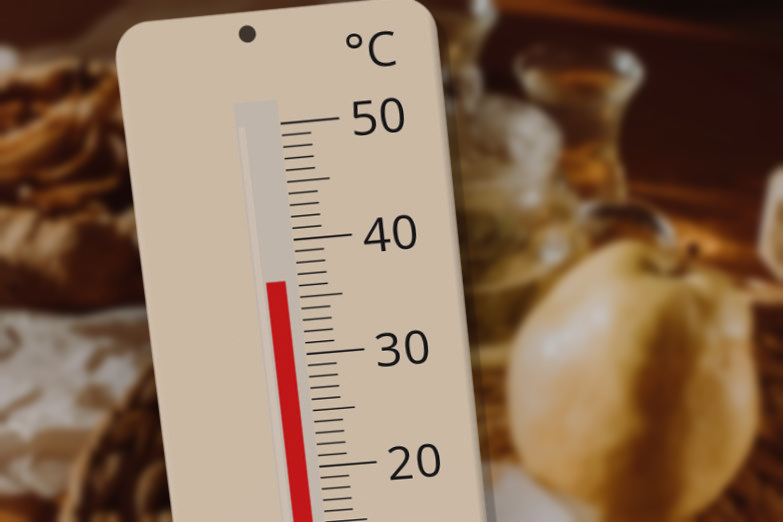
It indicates 36.5 °C
